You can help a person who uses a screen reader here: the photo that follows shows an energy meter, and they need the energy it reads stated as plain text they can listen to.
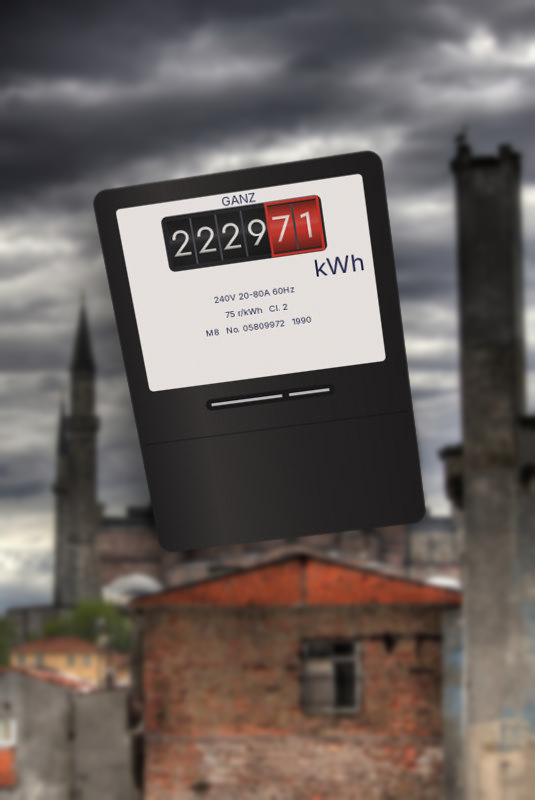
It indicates 2229.71 kWh
